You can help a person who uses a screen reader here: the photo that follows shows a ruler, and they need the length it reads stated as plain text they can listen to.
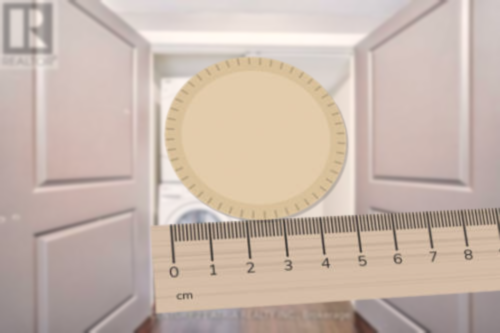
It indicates 5 cm
